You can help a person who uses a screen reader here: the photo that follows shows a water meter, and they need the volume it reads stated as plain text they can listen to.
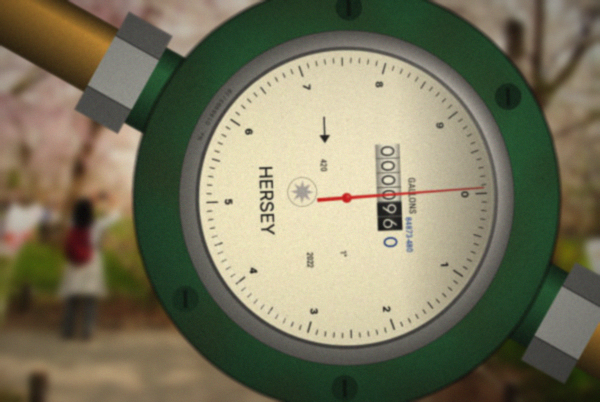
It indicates 959.9 gal
